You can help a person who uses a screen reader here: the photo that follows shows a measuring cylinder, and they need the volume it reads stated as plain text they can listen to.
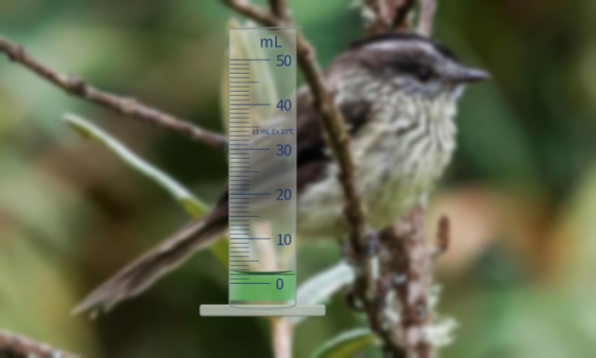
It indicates 2 mL
